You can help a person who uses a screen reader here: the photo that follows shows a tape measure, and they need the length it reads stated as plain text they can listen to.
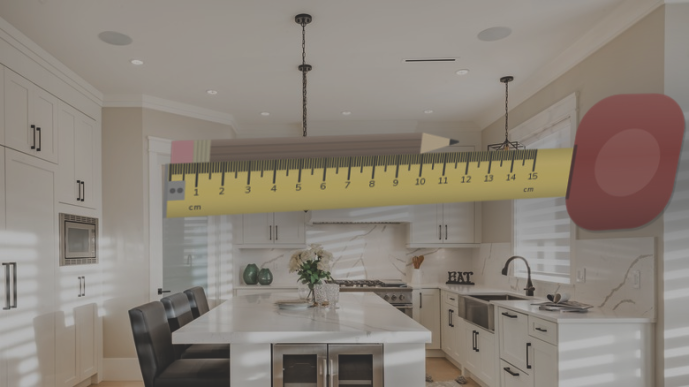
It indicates 11.5 cm
